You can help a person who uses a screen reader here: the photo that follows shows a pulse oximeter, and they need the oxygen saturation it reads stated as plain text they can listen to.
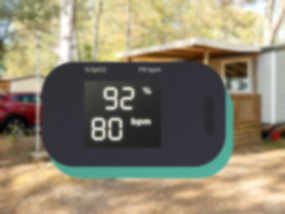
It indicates 92 %
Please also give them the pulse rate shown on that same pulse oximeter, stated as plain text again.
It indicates 80 bpm
